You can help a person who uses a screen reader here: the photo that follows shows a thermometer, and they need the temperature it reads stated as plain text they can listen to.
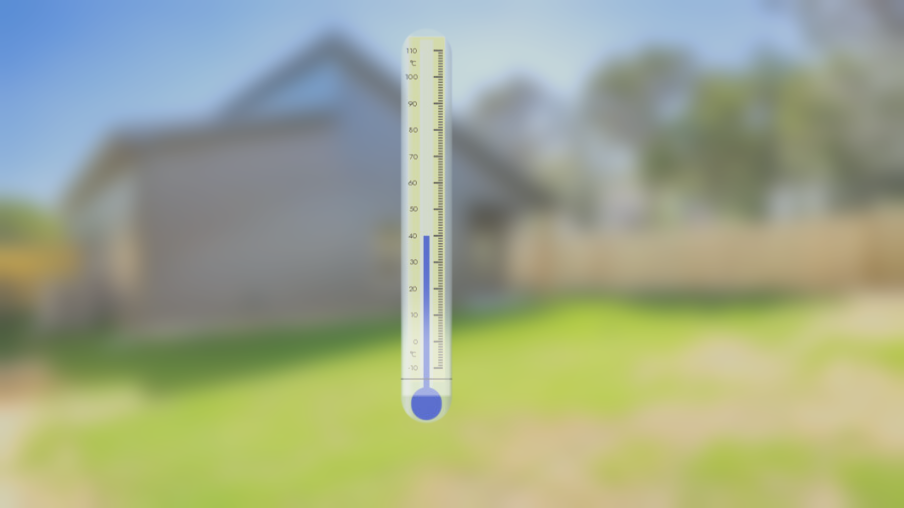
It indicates 40 °C
